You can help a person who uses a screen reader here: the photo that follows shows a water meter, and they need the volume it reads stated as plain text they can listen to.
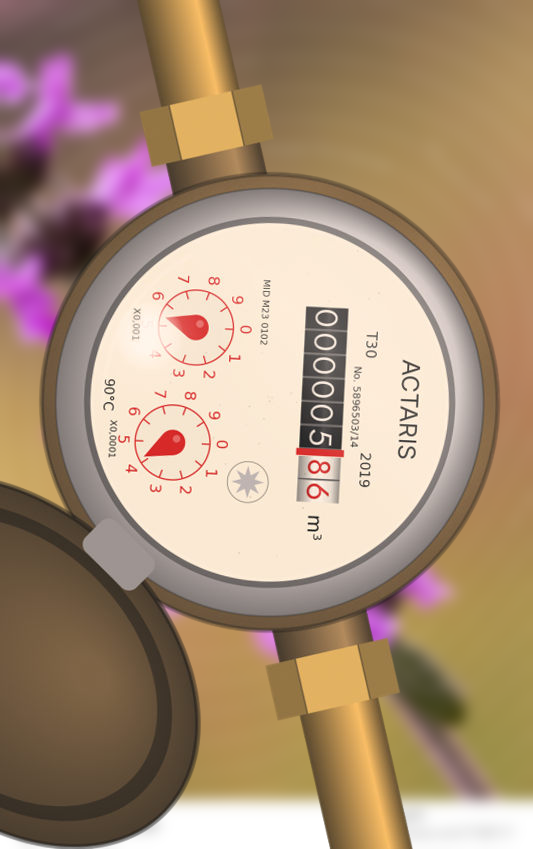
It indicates 5.8654 m³
